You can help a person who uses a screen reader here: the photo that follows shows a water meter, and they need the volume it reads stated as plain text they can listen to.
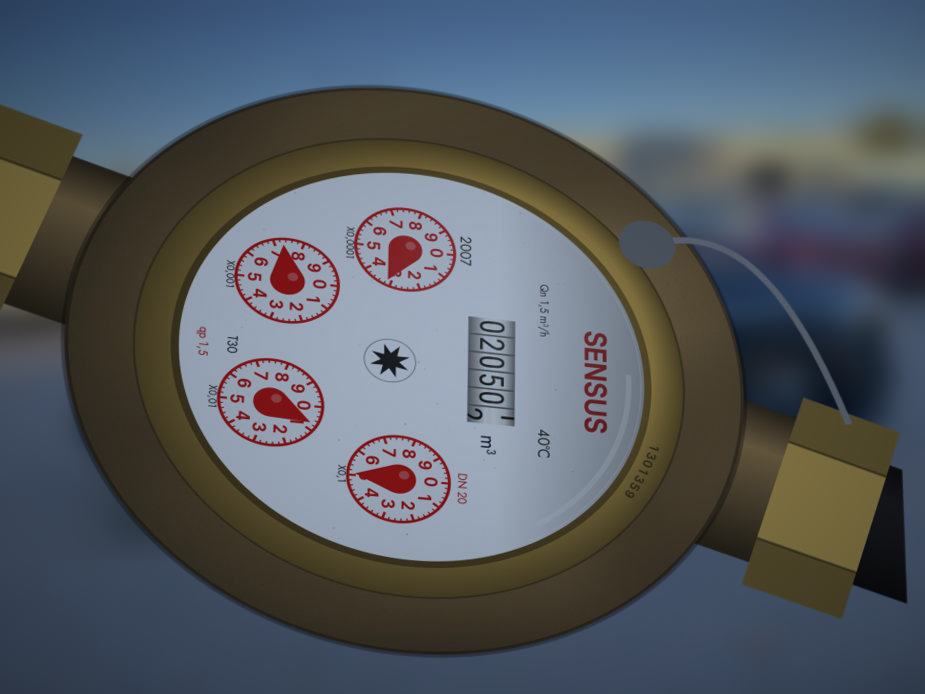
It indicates 20501.5073 m³
